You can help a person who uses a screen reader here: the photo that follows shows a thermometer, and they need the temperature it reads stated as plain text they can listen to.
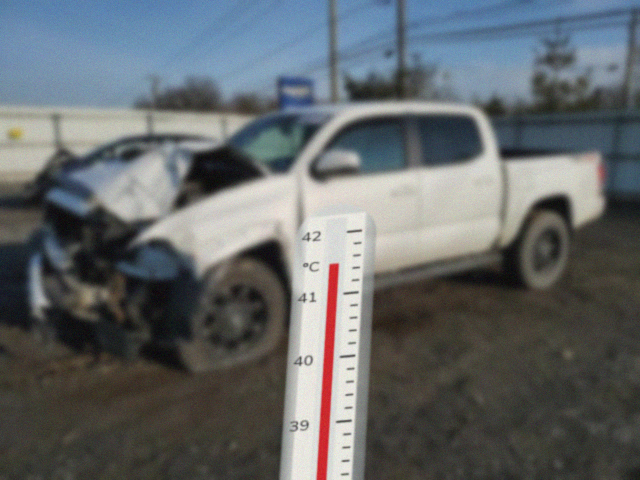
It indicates 41.5 °C
